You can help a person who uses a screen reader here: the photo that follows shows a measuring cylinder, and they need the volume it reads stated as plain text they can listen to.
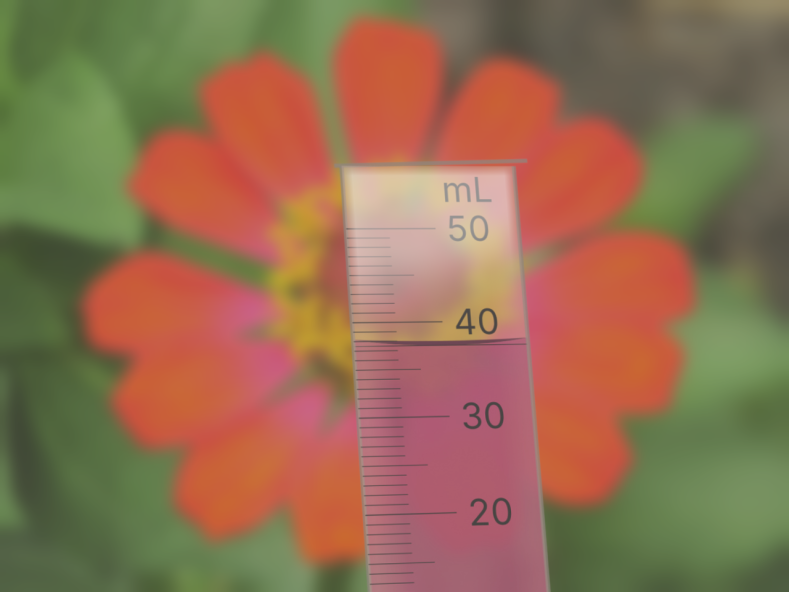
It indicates 37.5 mL
